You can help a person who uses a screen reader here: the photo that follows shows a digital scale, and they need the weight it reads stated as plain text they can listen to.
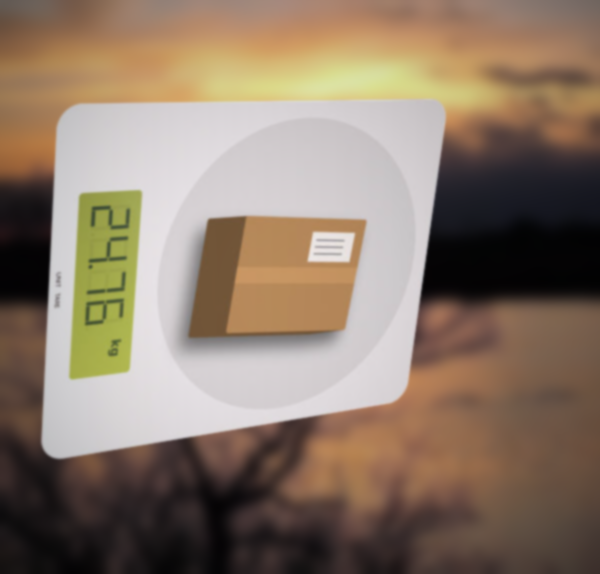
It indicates 24.76 kg
